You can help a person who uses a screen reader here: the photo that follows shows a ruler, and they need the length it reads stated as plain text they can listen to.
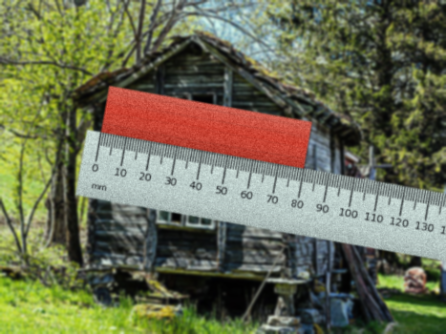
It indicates 80 mm
